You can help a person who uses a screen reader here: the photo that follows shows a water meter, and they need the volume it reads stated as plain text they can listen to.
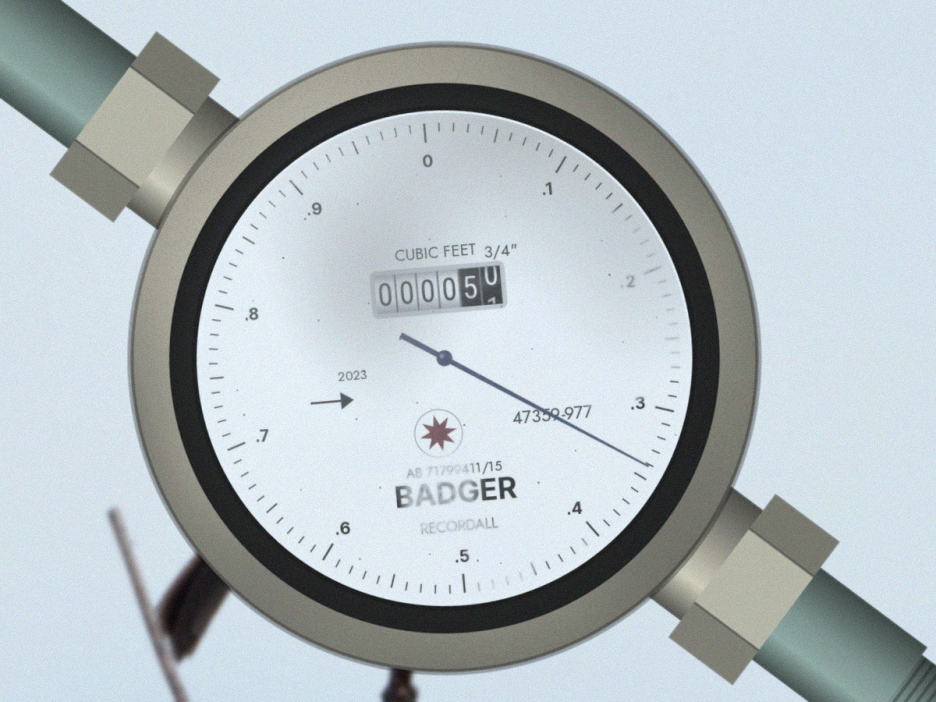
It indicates 50.34 ft³
